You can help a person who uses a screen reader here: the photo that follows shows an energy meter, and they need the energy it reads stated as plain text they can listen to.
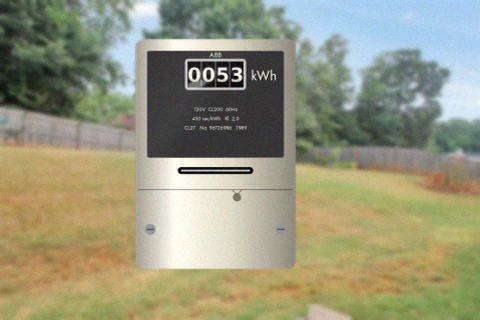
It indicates 53 kWh
